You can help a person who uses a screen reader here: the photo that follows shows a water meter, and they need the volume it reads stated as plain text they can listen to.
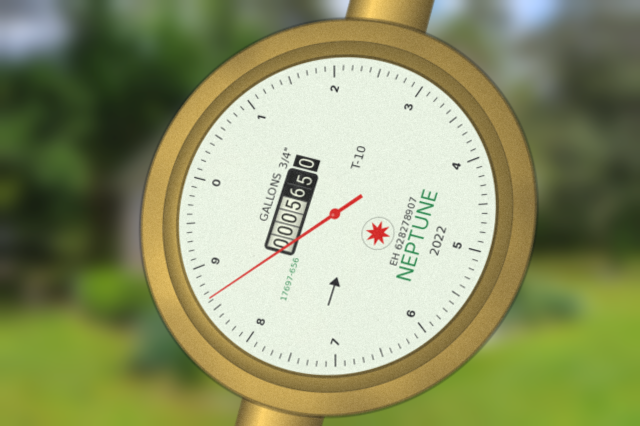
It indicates 5648.6 gal
